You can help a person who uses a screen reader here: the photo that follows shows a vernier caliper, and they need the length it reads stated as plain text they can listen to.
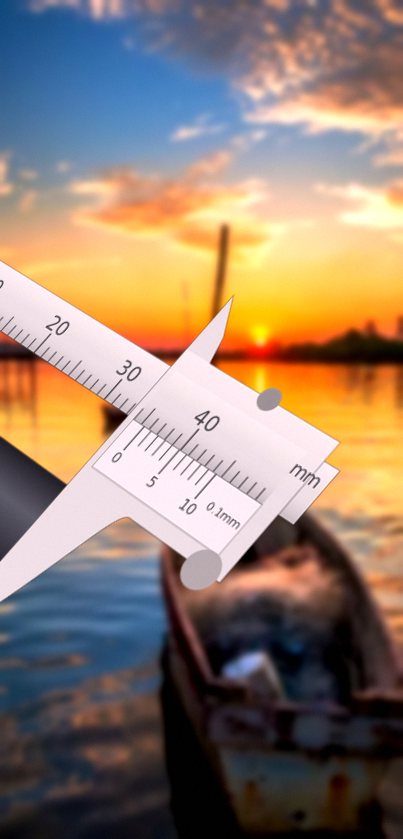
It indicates 35.4 mm
